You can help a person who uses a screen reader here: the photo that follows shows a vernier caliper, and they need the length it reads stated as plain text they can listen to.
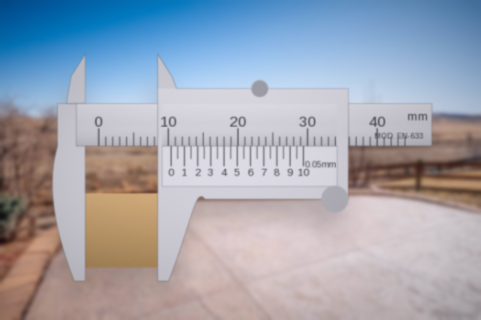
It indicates 10.4 mm
